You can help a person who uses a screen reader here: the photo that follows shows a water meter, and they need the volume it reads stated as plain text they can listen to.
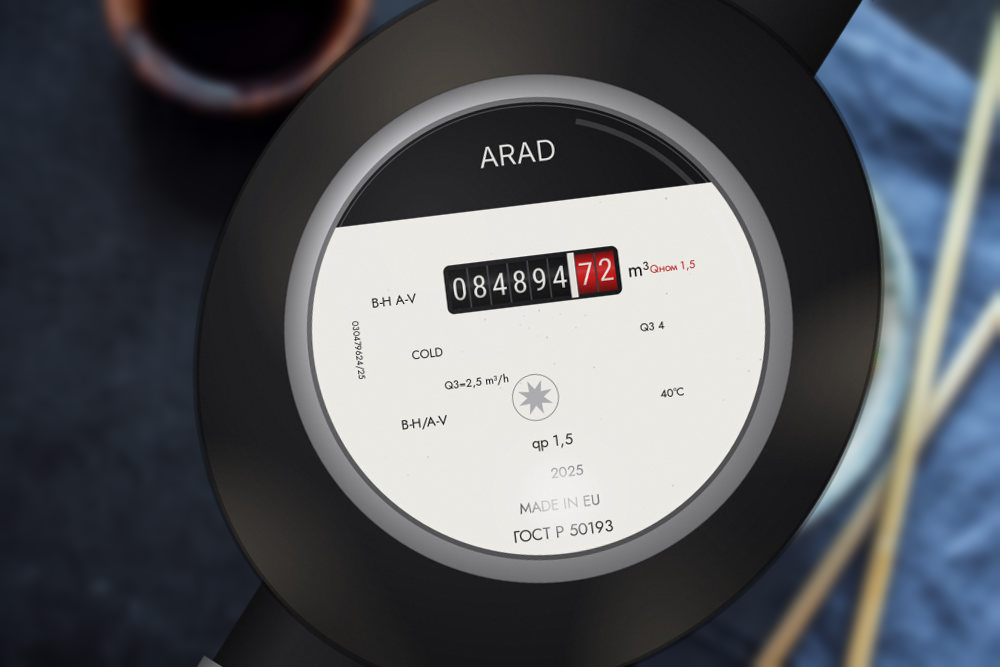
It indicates 84894.72 m³
